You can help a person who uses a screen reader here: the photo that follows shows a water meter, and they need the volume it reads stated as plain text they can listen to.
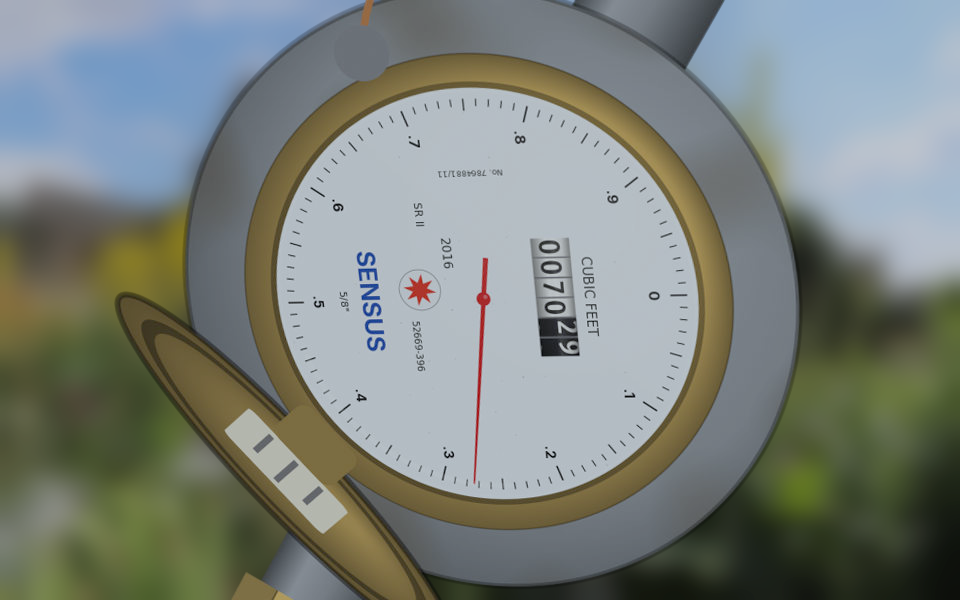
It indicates 7029.27 ft³
